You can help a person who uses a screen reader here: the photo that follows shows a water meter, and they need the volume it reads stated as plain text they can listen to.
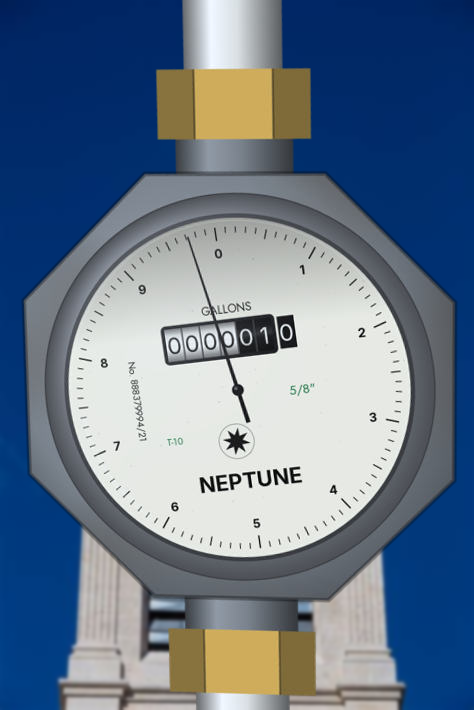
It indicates 9.7 gal
